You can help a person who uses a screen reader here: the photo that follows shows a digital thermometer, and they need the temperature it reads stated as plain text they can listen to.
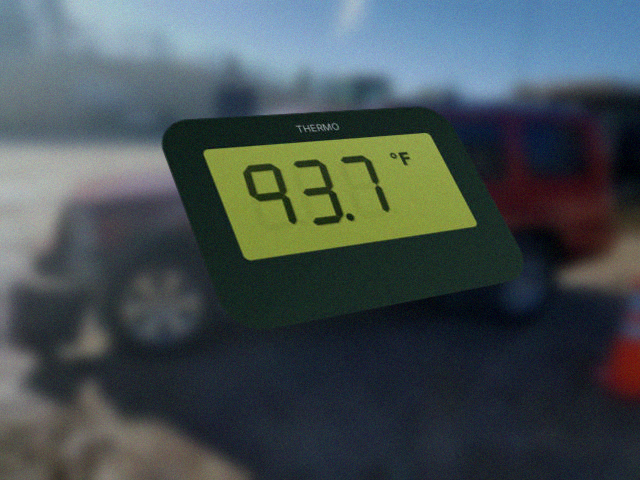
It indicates 93.7 °F
